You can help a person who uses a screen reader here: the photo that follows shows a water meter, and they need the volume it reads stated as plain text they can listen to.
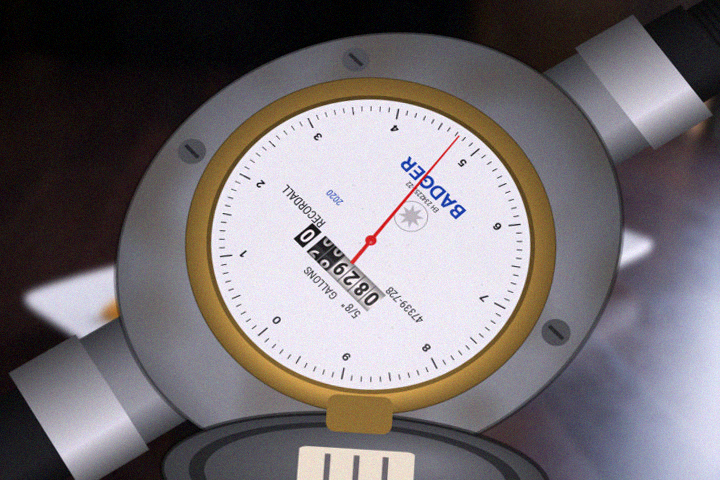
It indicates 829894.7 gal
